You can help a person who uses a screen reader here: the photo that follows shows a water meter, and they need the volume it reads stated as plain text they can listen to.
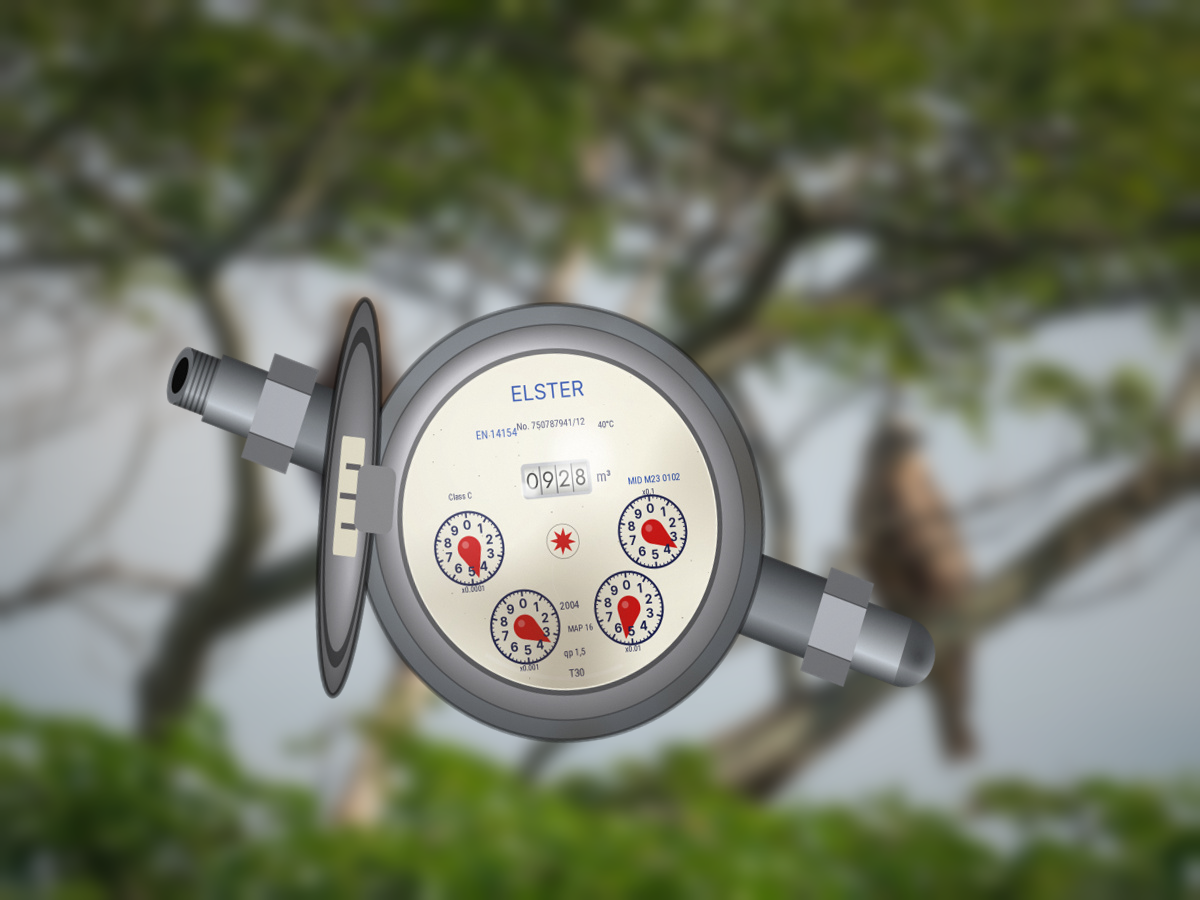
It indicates 928.3534 m³
